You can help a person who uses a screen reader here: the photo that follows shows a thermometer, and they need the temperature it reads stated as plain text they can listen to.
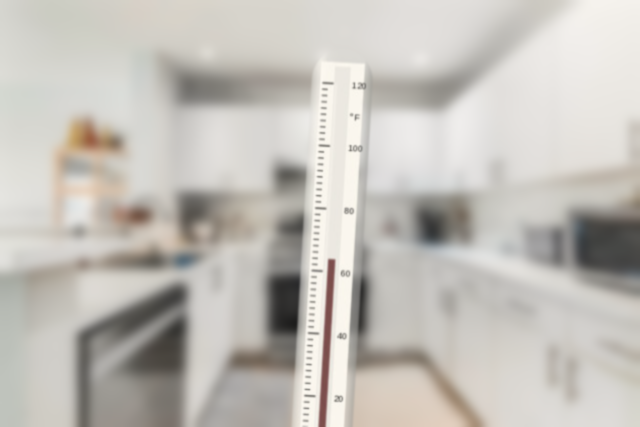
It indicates 64 °F
